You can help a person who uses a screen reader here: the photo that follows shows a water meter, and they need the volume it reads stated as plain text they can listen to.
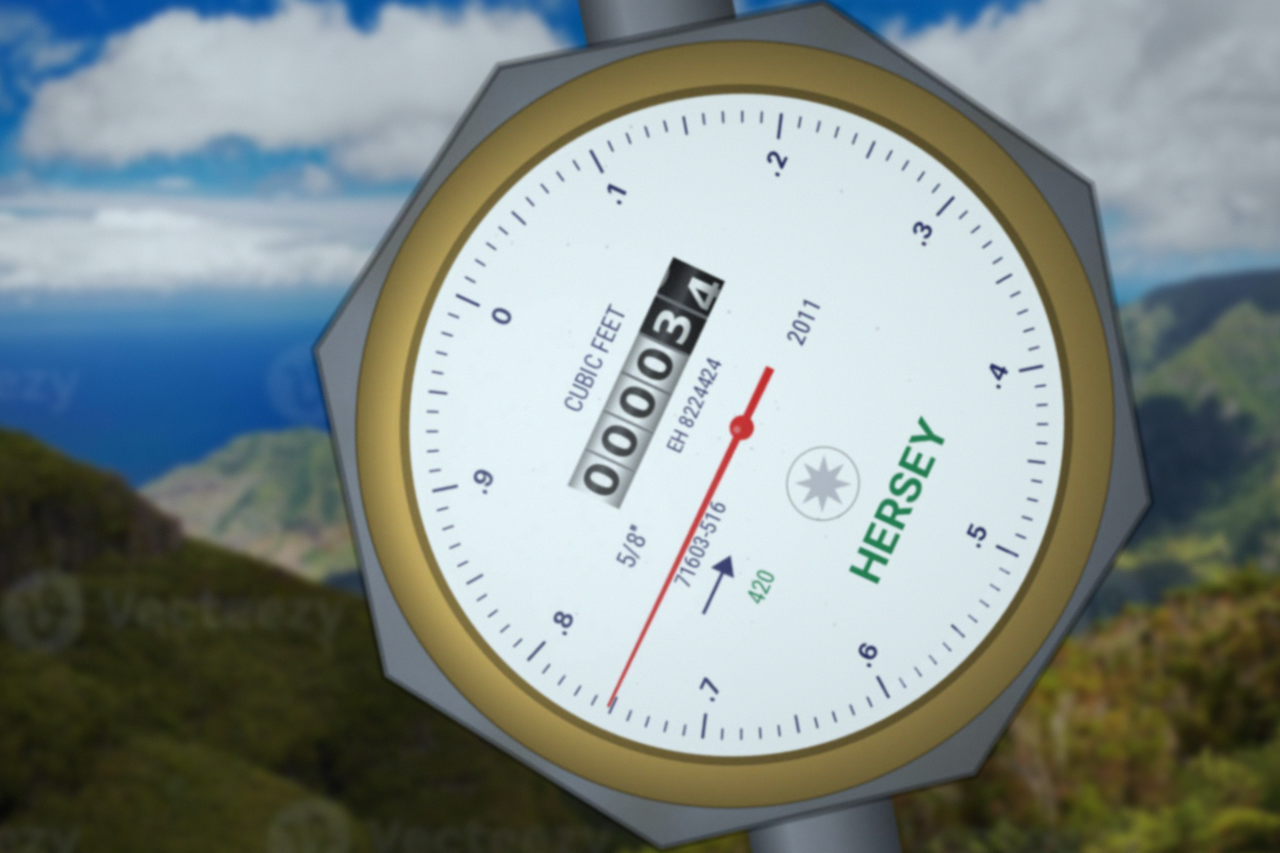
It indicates 33.75 ft³
